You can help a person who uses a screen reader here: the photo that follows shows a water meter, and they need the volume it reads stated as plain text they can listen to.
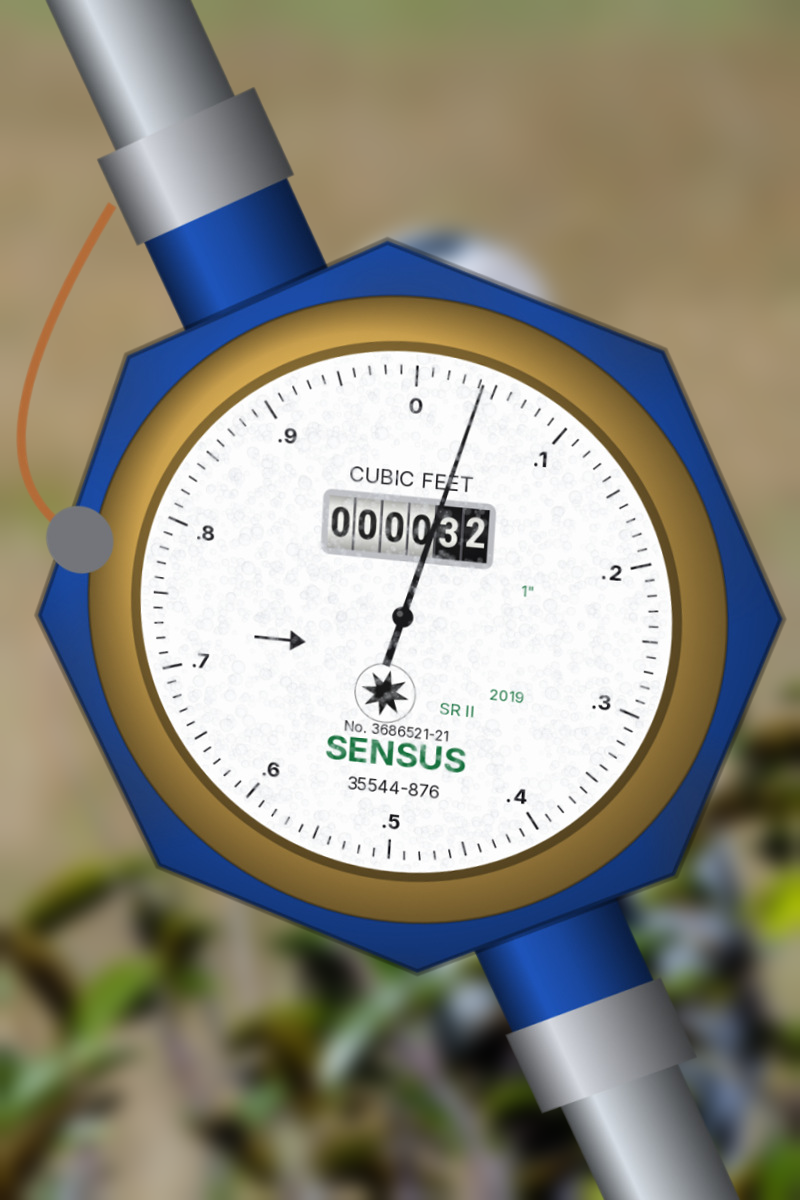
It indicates 32.04 ft³
